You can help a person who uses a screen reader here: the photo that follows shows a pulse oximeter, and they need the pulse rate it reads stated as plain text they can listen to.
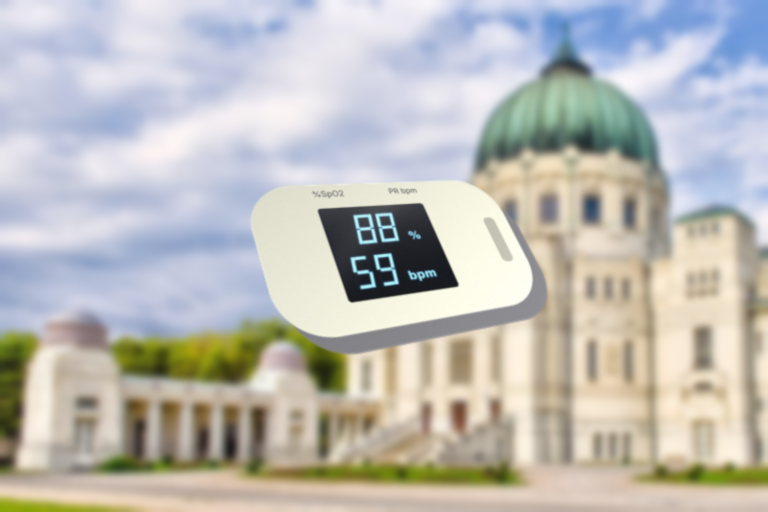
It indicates 59 bpm
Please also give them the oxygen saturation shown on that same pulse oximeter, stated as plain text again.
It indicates 88 %
